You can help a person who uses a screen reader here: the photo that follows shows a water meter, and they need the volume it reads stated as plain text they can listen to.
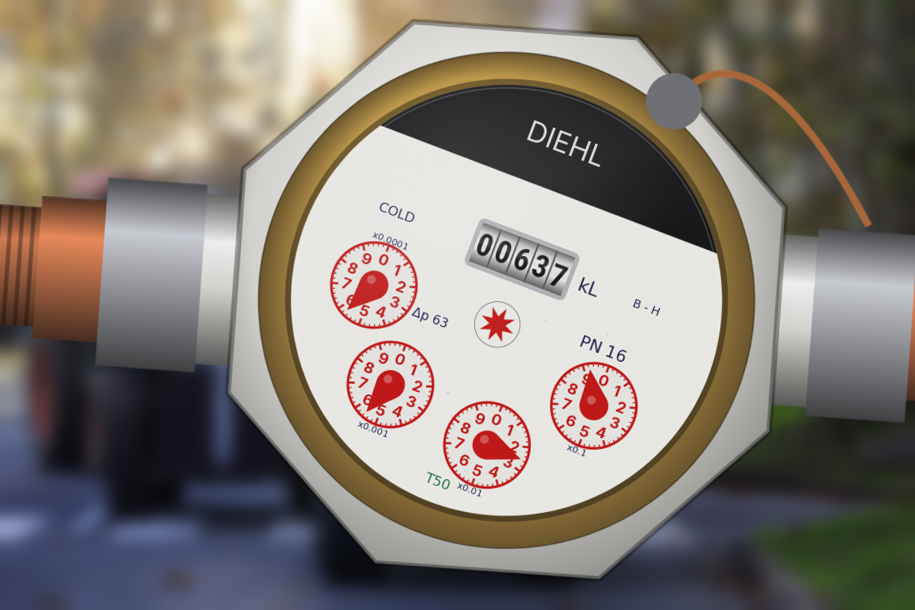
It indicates 636.9255 kL
